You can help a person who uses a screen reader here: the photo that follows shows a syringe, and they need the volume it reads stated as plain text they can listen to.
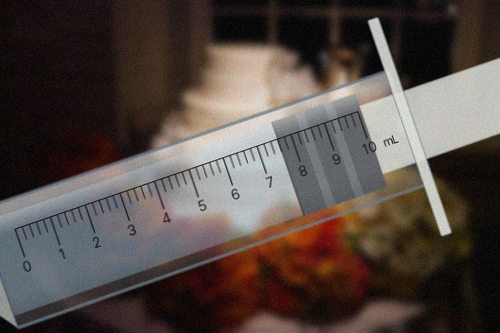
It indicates 7.6 mL
